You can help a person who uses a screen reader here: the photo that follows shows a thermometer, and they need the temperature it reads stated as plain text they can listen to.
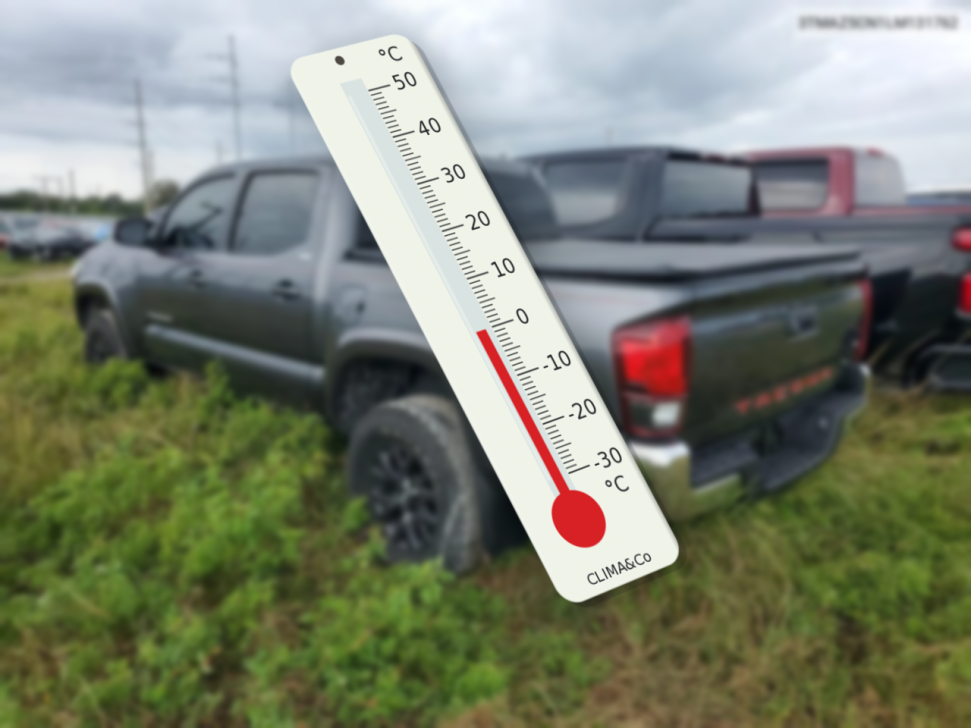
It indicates 0 °C
